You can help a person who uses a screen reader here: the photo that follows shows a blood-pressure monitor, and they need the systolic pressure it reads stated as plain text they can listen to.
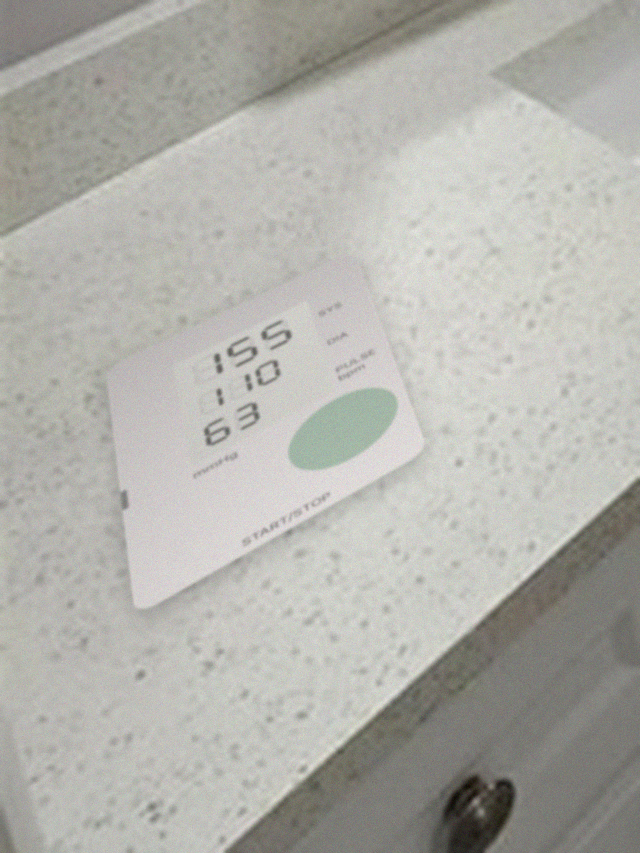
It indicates 155 mmHg
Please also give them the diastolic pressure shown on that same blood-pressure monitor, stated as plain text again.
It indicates 110 mmHg
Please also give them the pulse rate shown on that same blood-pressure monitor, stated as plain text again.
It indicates 63 bpm
